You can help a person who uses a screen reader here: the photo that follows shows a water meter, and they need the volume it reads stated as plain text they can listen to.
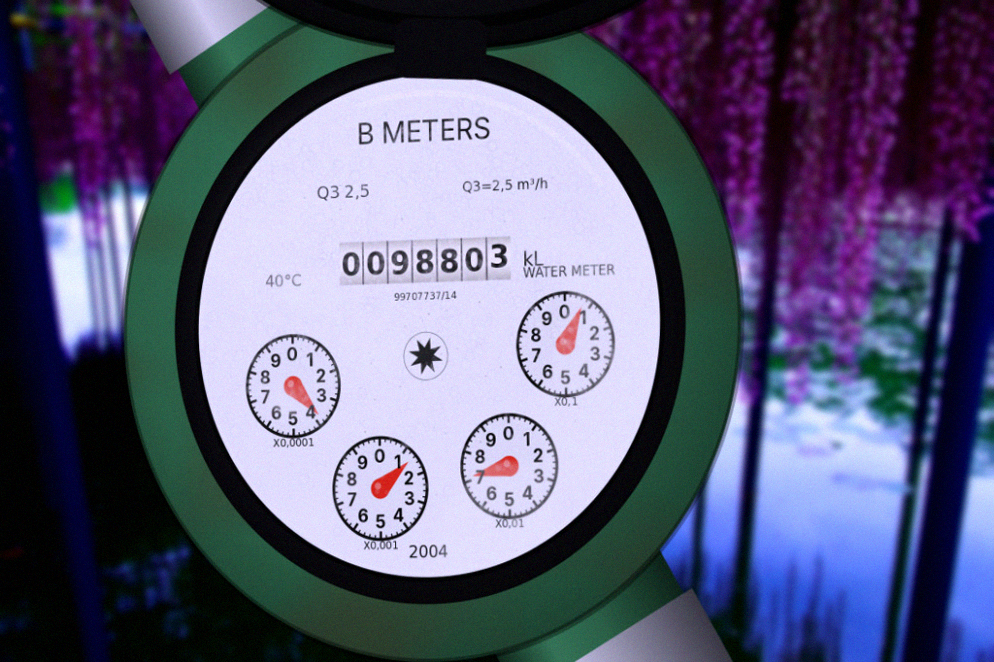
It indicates 98803.0713 kL
